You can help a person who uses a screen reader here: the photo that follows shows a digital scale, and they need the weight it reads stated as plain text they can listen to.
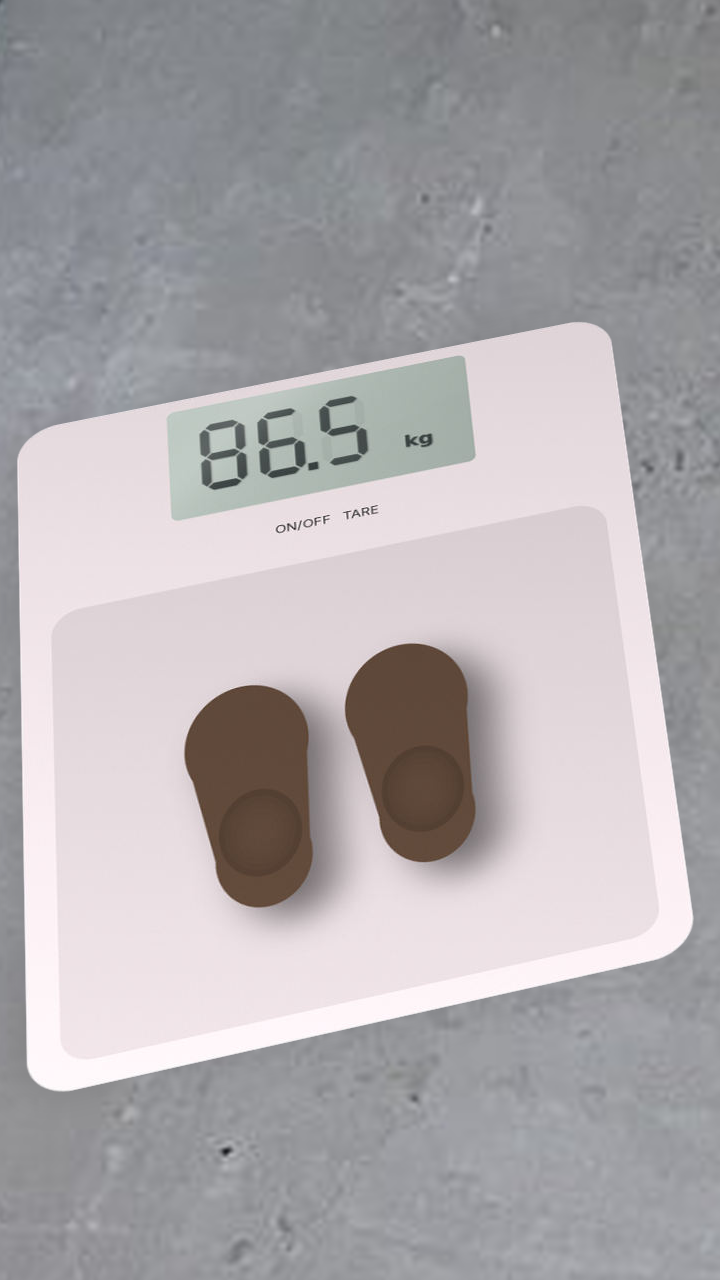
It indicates 86.5 kg
